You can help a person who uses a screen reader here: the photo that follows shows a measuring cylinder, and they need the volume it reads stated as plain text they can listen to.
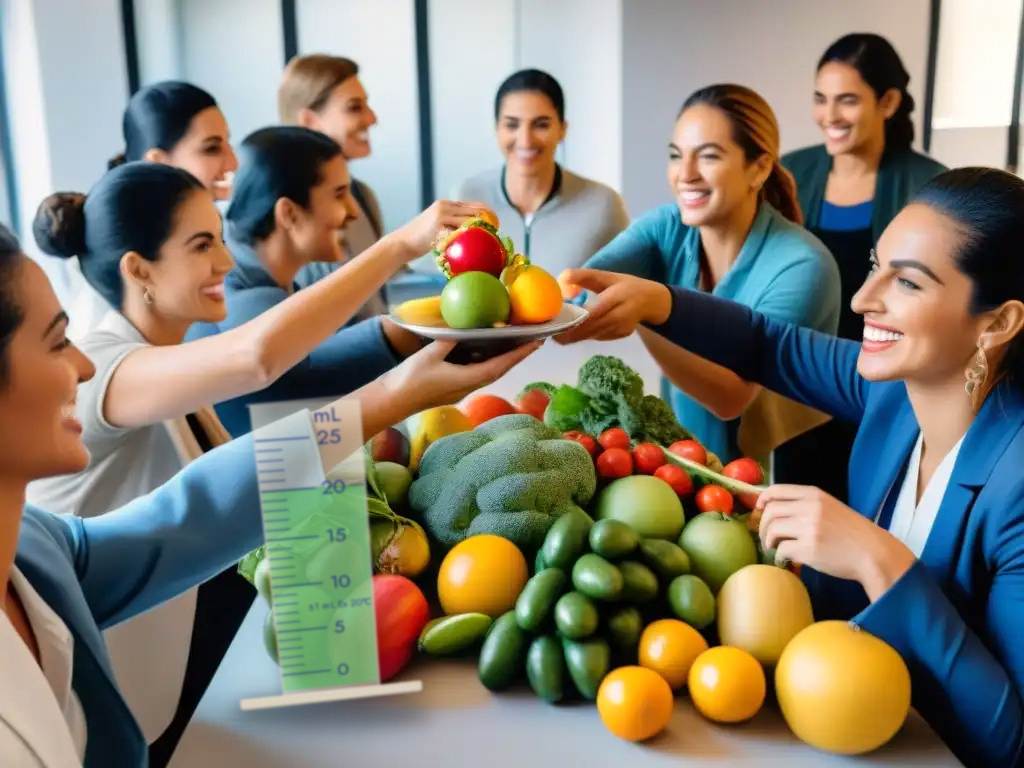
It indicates 20 mL
